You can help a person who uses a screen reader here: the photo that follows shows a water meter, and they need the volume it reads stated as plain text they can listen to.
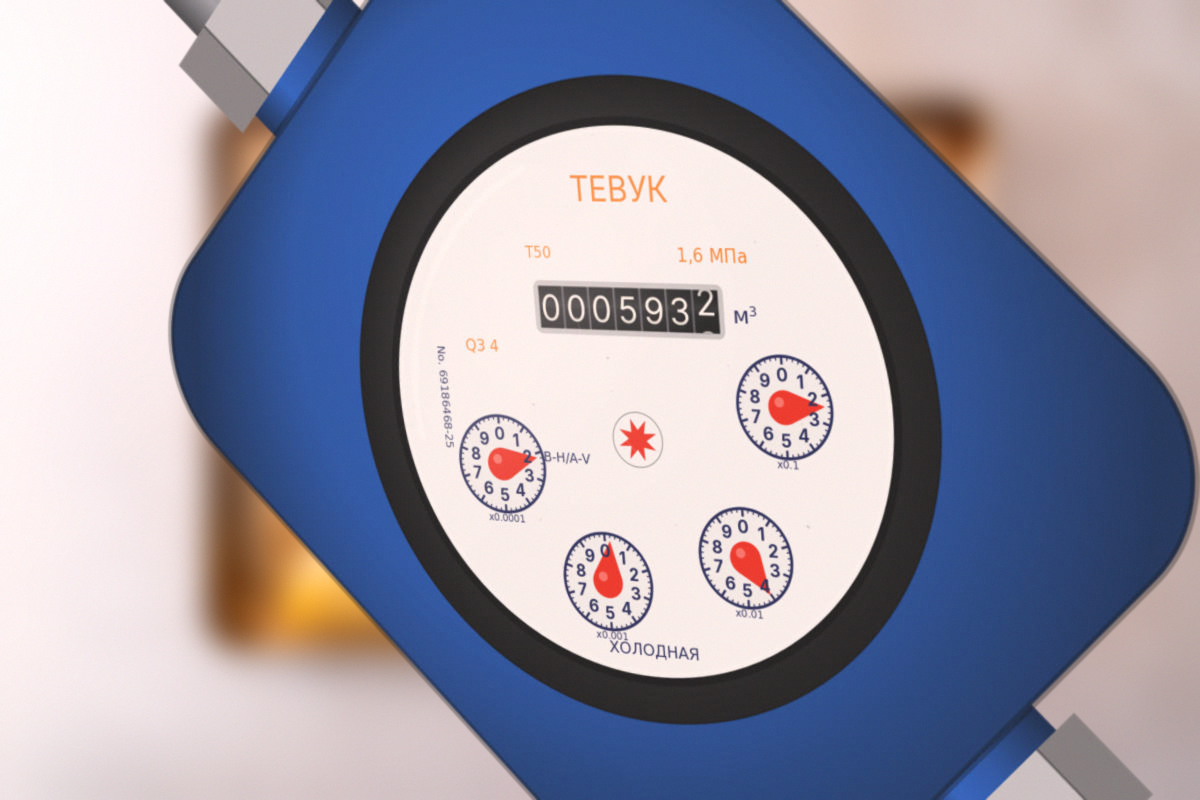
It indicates 5932.2402 m³
